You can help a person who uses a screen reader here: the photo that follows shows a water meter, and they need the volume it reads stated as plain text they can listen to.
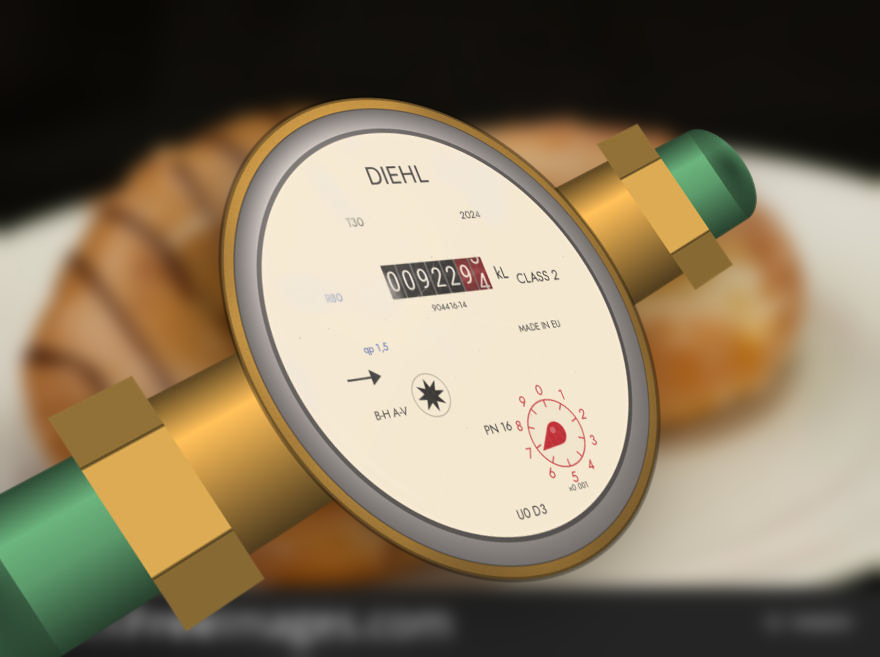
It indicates 922.936 kL
